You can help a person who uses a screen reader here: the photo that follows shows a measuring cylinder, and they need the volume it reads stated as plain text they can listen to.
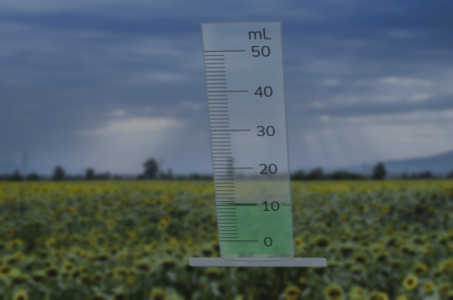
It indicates 10 mL
